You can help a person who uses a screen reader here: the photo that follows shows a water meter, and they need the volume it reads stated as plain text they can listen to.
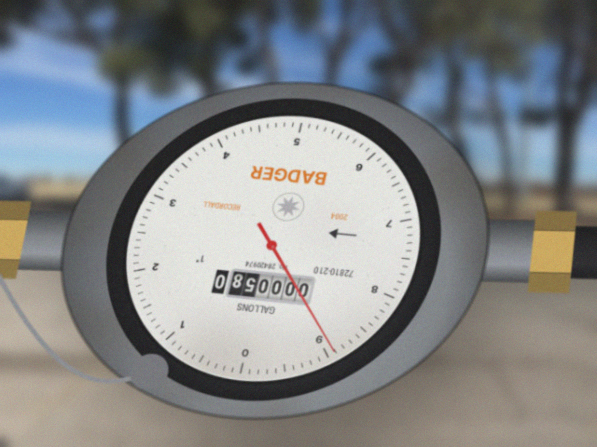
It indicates 578.9 gal
